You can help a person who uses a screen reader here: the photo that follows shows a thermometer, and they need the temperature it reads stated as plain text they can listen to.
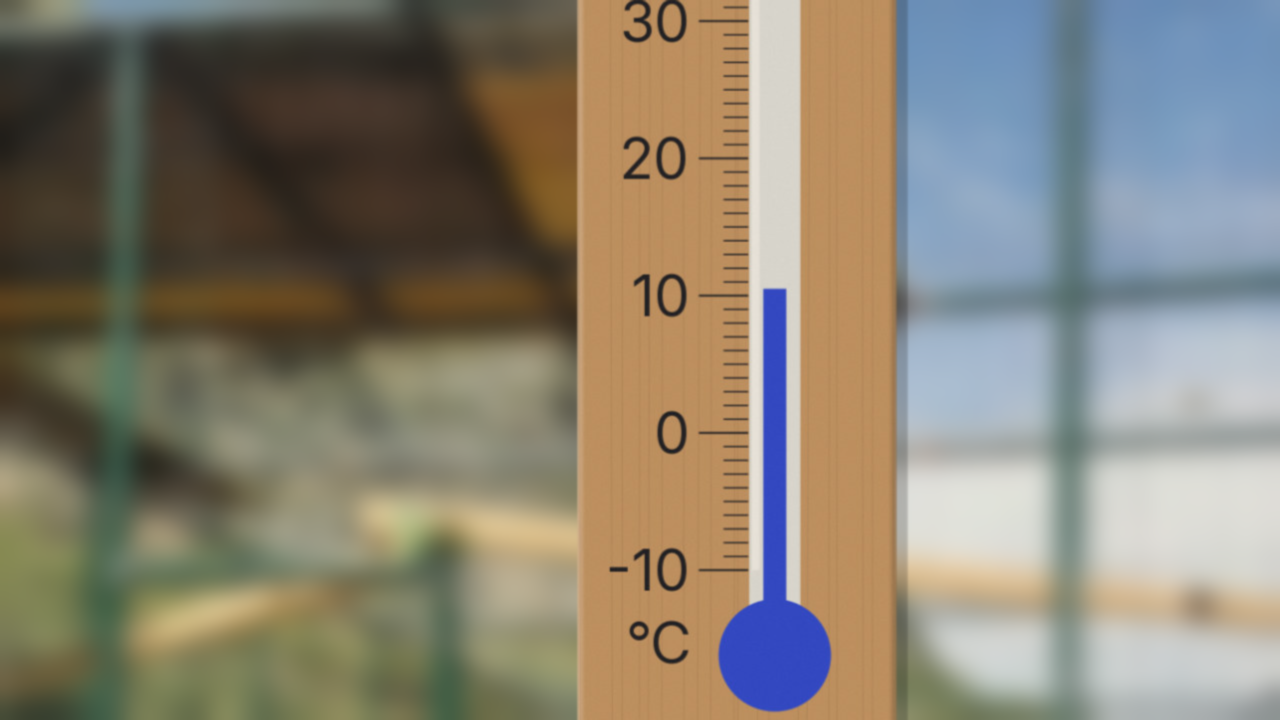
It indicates 10.5 °C
